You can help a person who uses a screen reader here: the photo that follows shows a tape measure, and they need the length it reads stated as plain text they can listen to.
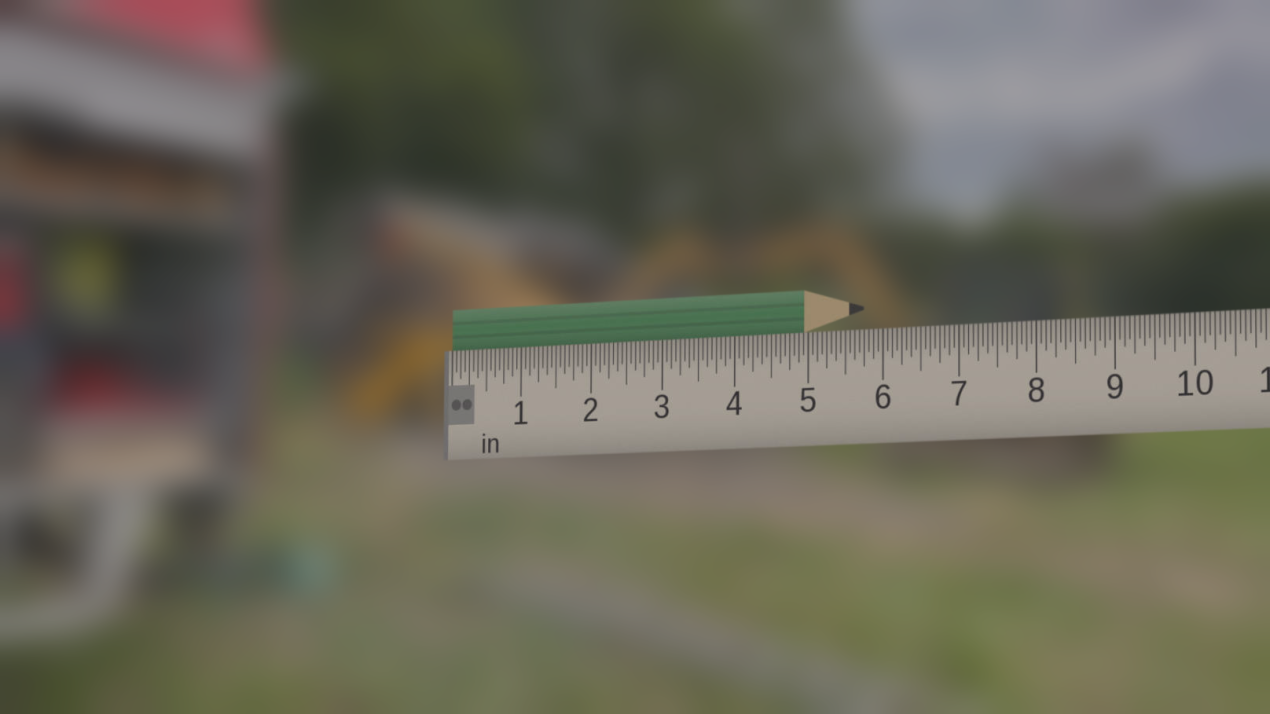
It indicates 5.75 in
